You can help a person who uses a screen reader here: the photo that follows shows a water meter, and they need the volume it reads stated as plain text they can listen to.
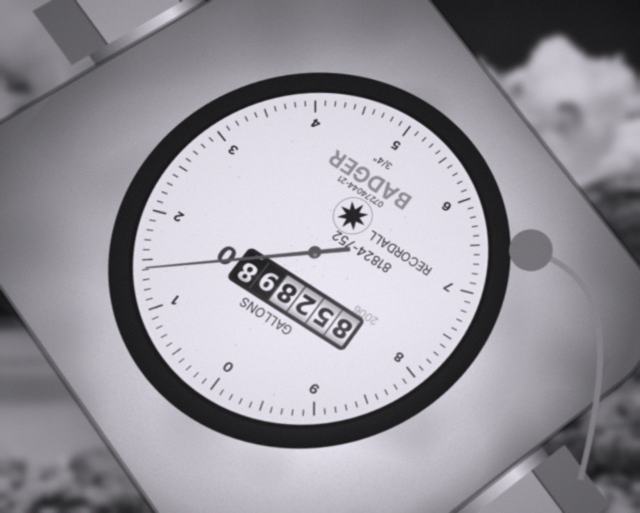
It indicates 8528981.4 gal
